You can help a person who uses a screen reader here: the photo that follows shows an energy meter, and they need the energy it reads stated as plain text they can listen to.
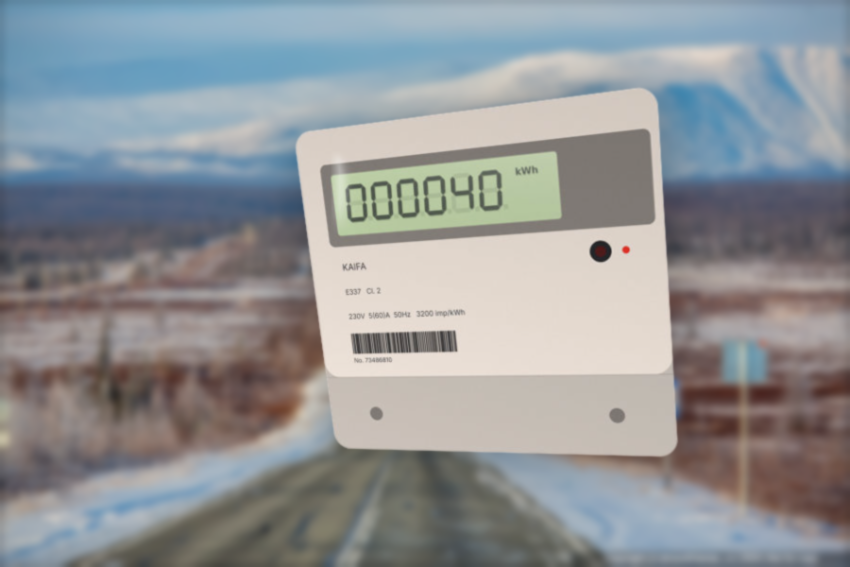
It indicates 40 kWh
